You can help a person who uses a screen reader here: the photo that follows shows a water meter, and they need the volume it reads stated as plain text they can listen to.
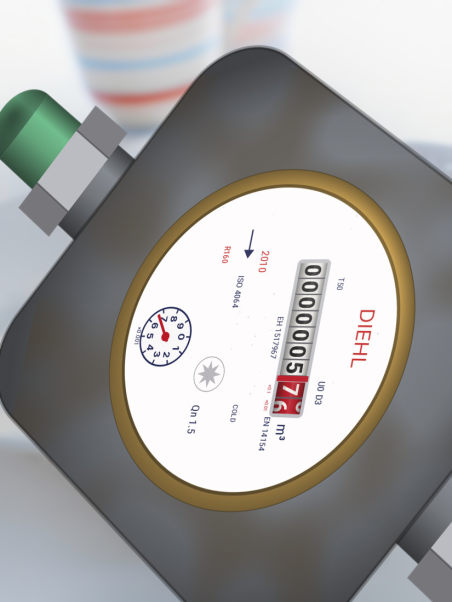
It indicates 5.756 m³
